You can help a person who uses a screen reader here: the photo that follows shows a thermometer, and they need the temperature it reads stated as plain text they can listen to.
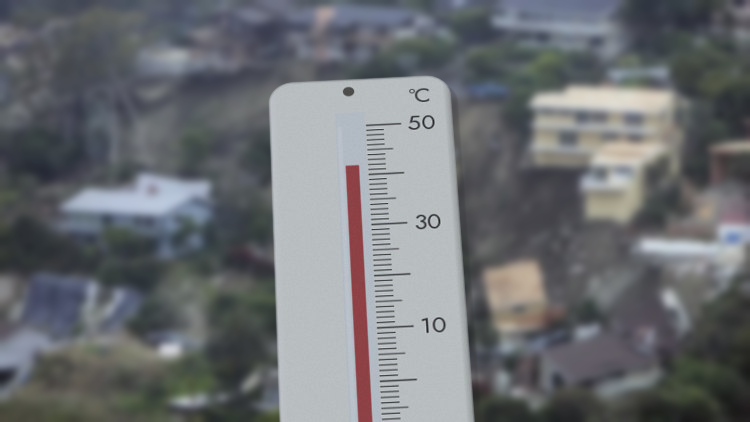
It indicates 42 °C
